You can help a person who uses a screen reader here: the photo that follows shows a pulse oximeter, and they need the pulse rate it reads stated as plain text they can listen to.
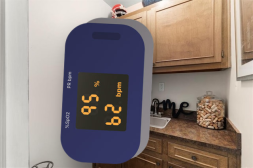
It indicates 62 bpm
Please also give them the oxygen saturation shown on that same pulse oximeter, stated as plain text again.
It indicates 95 %
